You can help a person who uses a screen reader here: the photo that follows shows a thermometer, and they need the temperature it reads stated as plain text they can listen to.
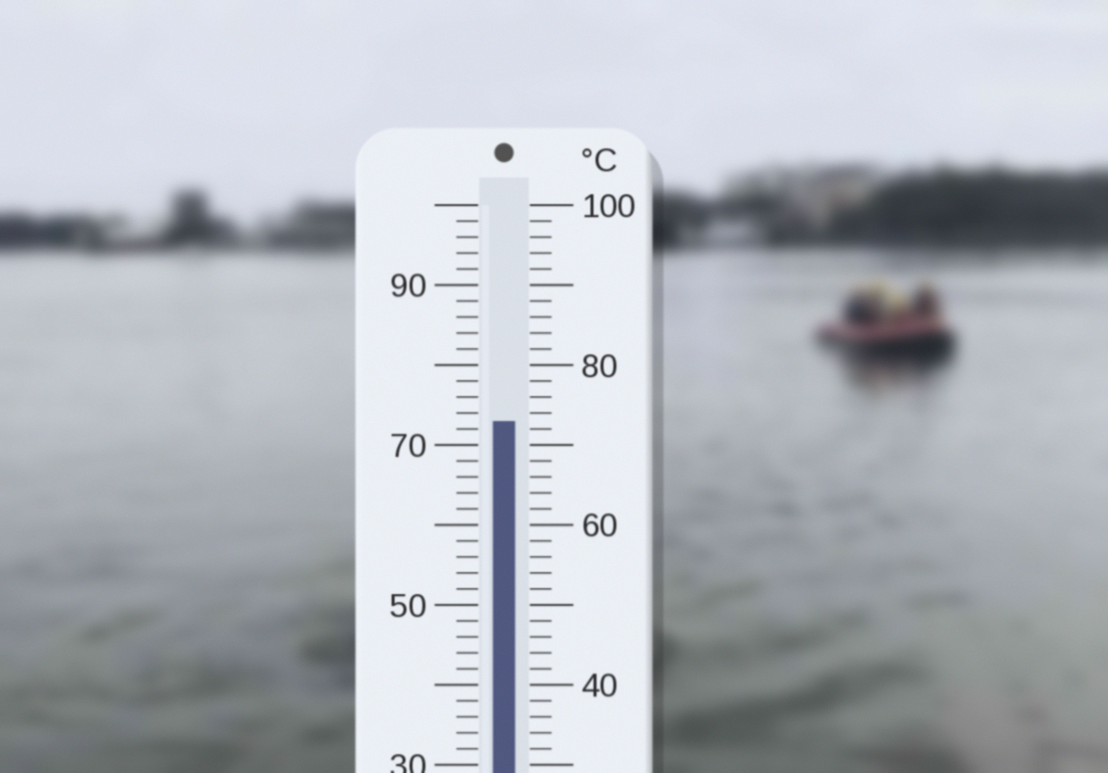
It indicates 73 °C
